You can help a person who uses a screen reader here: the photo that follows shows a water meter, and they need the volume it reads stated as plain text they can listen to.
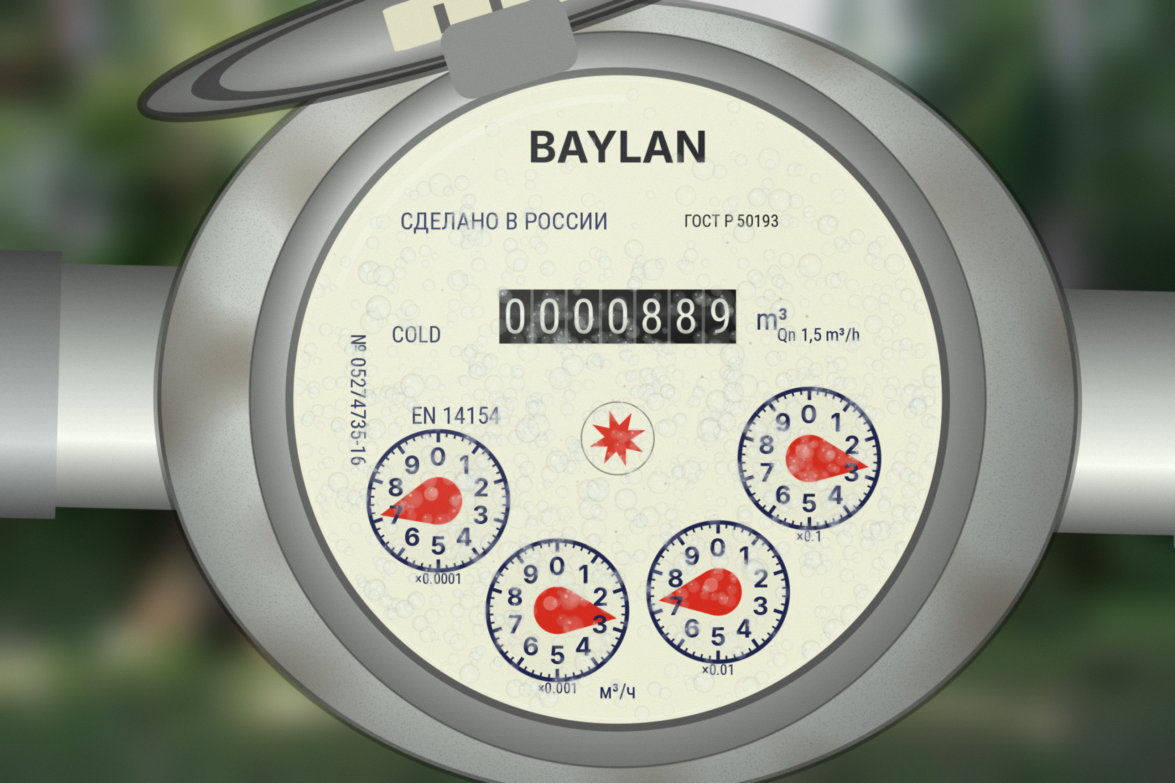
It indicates 889.2727 m³
